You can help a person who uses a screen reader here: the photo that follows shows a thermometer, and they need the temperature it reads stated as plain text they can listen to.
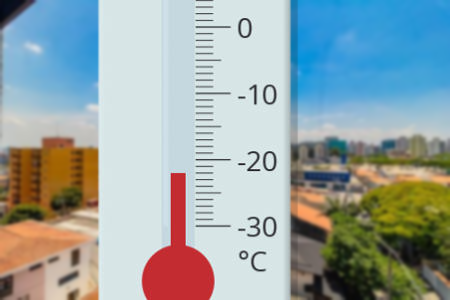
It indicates -22 °C
